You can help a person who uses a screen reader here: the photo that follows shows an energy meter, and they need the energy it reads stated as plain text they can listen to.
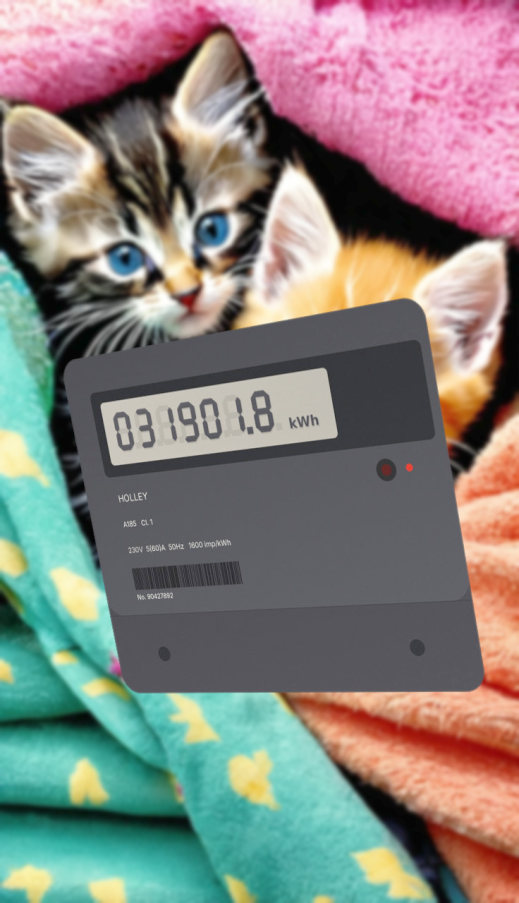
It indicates 31901.8 kWh
